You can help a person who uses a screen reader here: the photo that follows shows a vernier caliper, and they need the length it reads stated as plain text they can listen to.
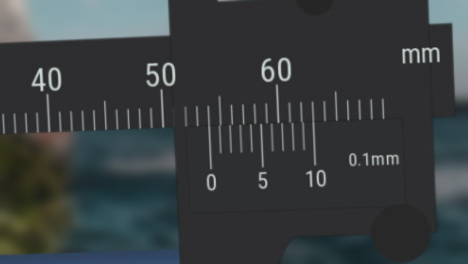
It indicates 54.0 mm
